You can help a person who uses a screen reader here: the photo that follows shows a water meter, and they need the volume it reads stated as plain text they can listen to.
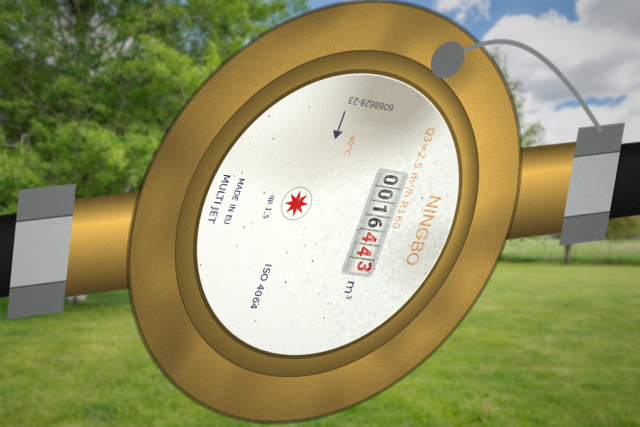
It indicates 16.443 m³
